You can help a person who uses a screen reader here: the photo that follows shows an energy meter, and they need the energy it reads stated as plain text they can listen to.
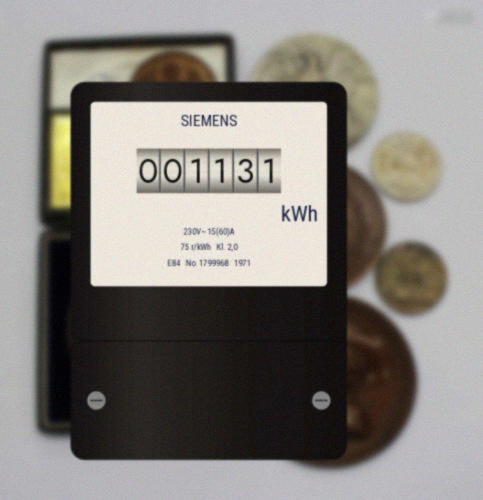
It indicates 1131 kWh
